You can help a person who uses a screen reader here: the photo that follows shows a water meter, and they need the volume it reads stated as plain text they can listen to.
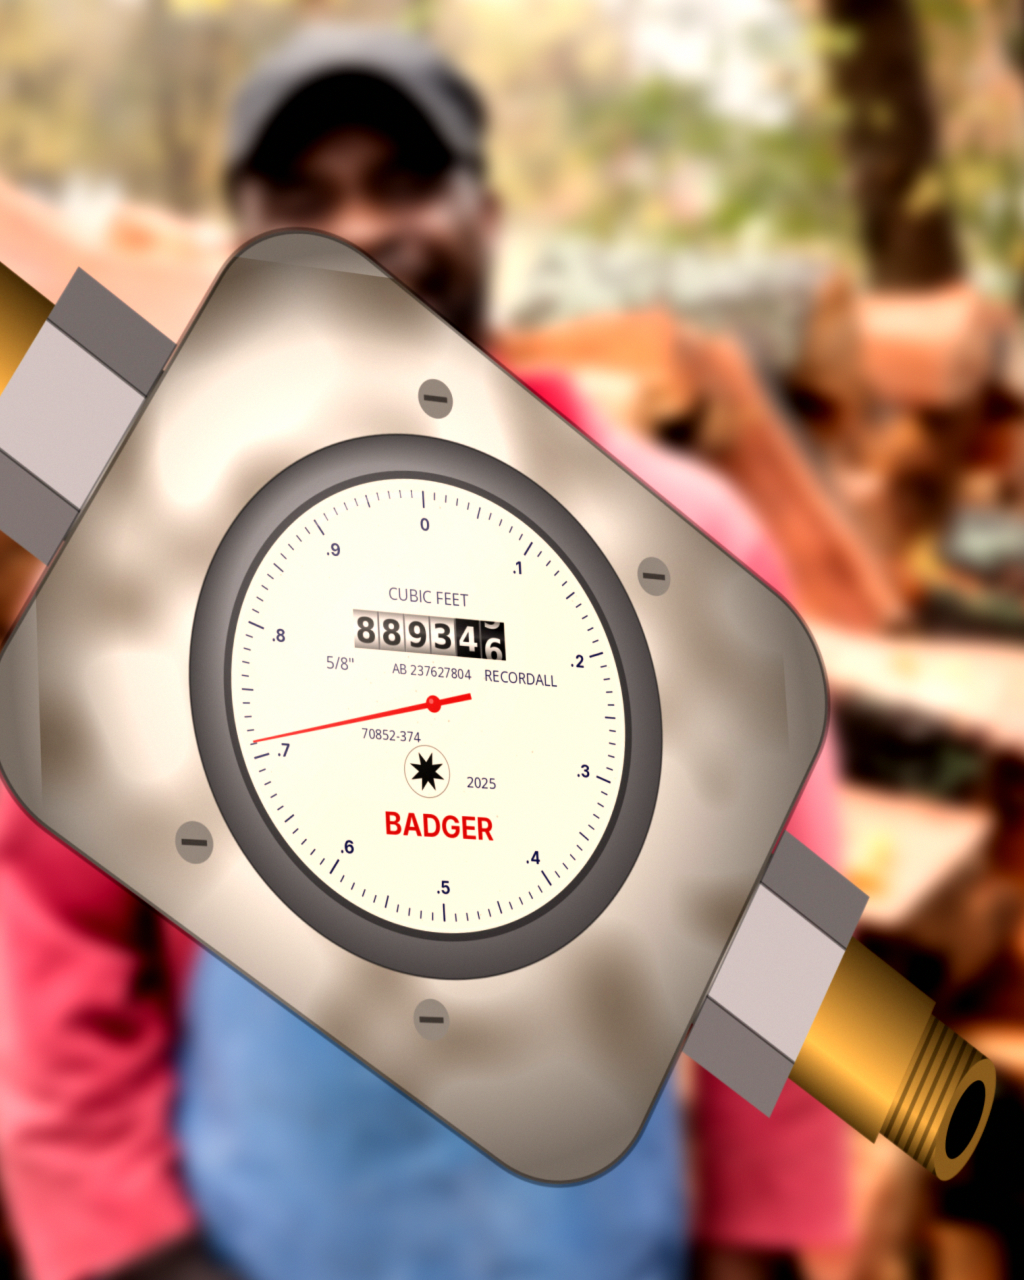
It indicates 889345.71 ft³
